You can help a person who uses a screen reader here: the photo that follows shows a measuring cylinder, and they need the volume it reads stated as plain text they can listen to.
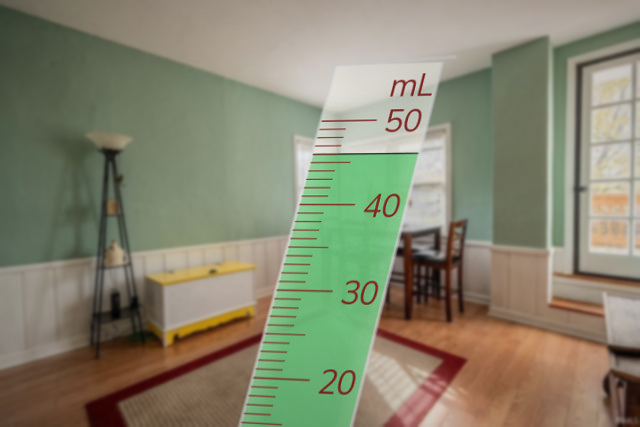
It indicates 46 mL
